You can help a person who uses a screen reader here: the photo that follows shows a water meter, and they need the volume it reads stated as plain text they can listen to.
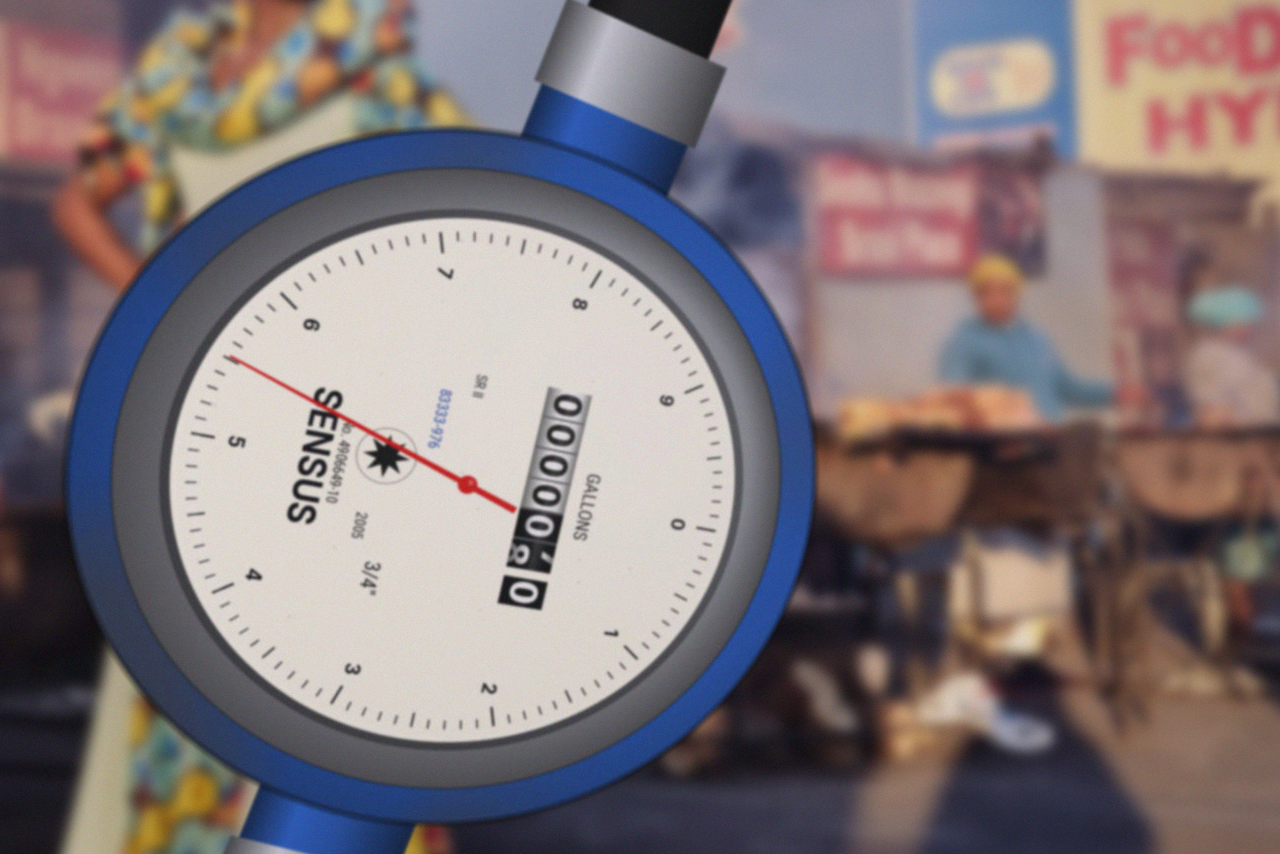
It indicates 75.5 gal
